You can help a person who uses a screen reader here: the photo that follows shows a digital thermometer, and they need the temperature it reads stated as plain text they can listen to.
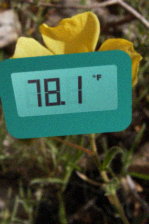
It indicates 78.1 °F
